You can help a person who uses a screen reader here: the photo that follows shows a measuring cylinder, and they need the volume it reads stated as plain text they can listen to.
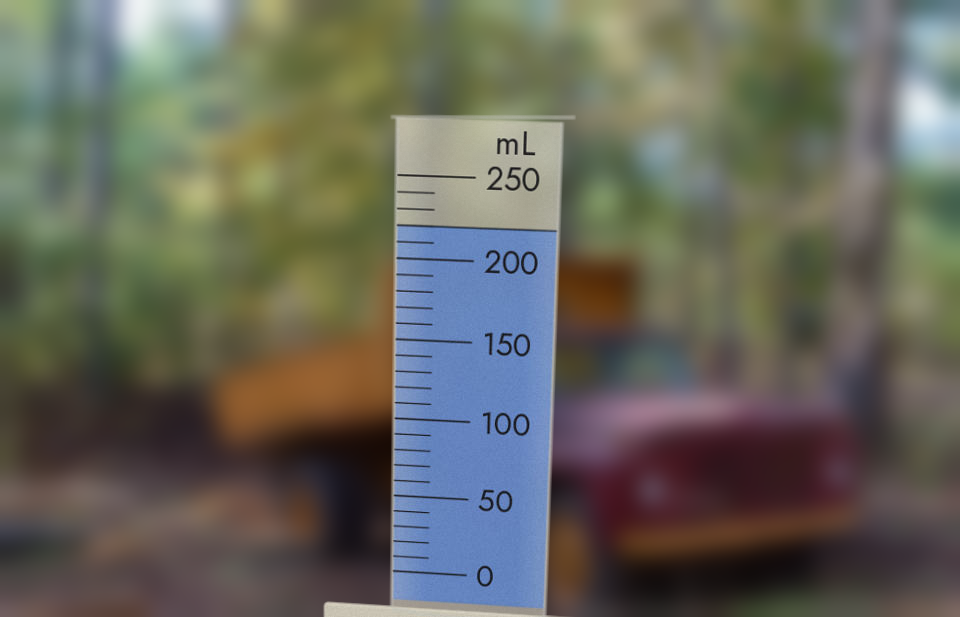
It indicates 220 mL
